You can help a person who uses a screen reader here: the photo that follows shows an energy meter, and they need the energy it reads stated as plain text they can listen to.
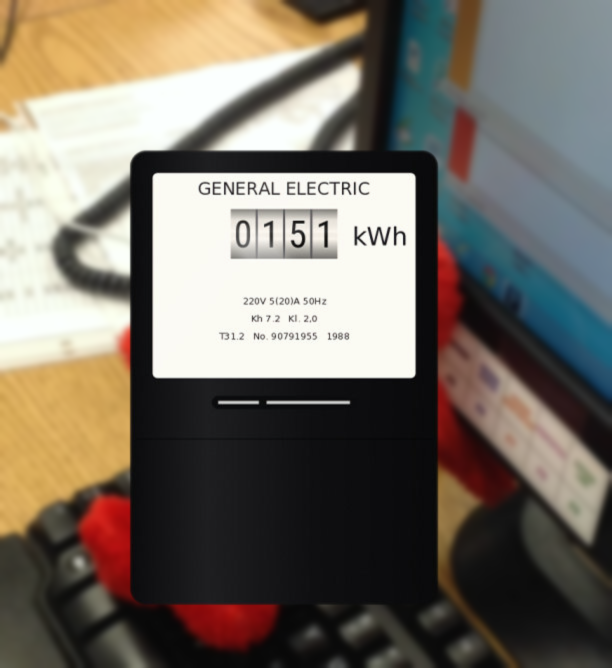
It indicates 151 kWh
